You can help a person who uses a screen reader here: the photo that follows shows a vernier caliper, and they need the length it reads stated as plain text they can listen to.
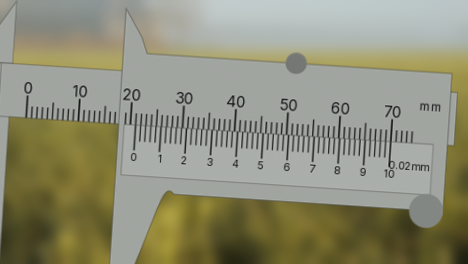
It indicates 21.0 mm
